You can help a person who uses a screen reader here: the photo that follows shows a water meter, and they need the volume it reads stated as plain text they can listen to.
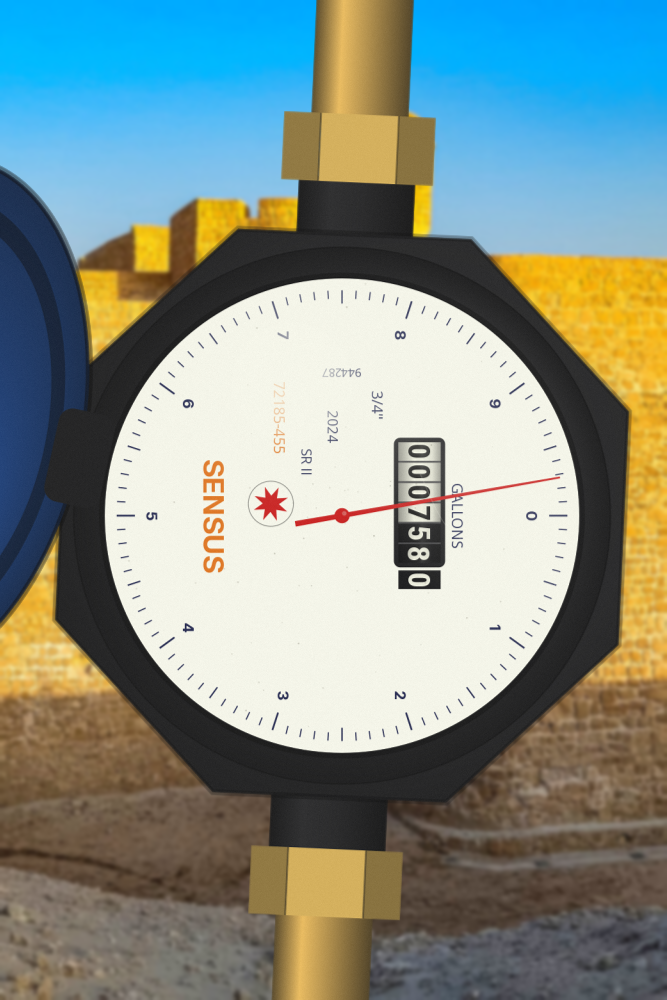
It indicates 7579.7 gal
